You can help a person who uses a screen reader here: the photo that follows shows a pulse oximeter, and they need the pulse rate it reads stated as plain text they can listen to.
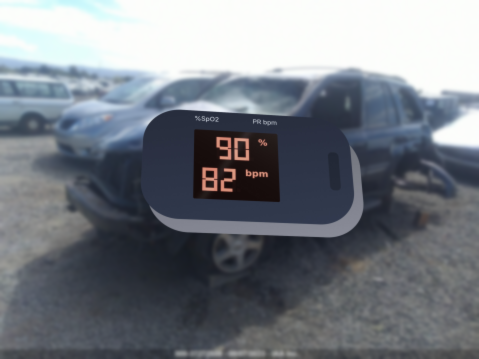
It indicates 82 bpm
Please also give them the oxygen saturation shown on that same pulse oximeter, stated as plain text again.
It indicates 90 %
